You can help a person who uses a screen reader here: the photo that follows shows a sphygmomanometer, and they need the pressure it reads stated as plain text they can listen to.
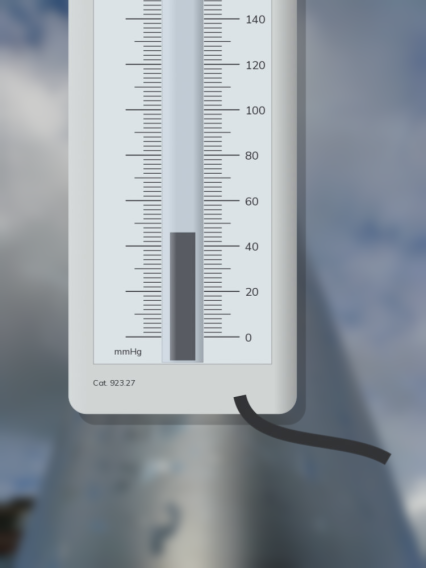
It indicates 46 mmHg
